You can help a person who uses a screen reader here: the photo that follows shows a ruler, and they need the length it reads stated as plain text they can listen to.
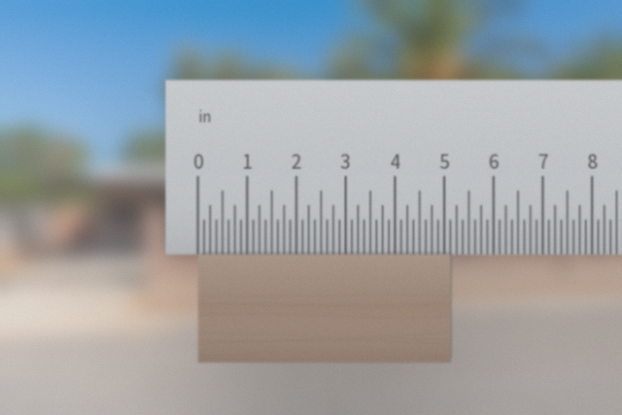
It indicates 5.125 in
